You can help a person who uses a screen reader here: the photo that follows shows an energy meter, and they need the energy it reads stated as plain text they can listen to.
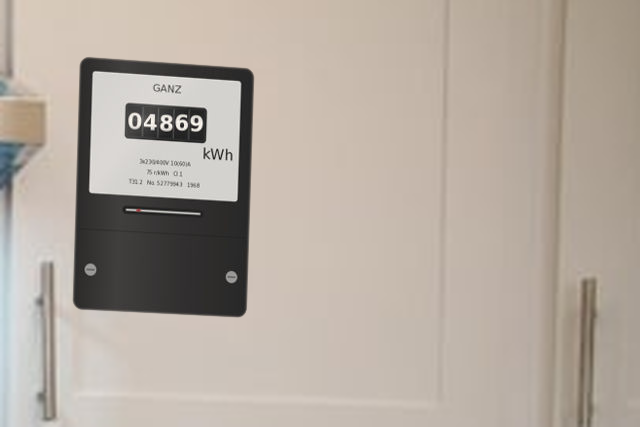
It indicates 4869 kWh
